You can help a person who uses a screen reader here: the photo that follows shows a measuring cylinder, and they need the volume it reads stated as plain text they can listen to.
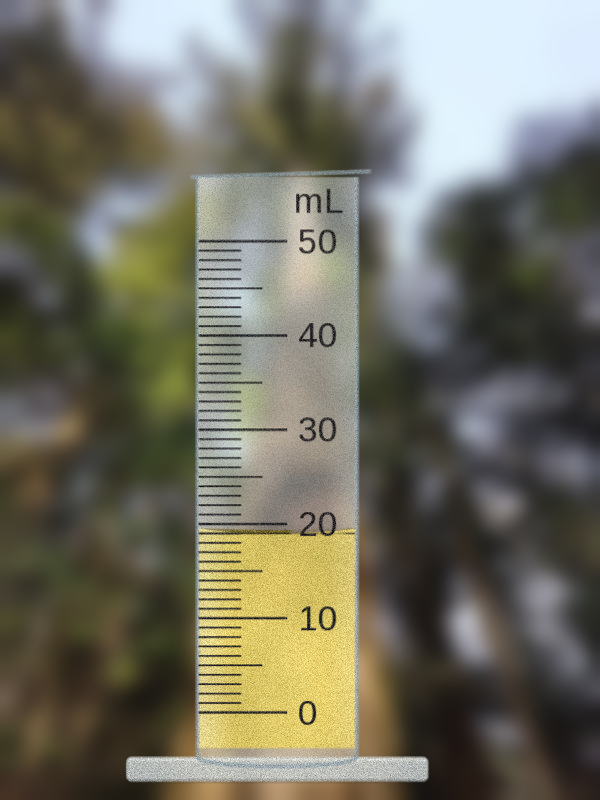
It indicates 19 mL
